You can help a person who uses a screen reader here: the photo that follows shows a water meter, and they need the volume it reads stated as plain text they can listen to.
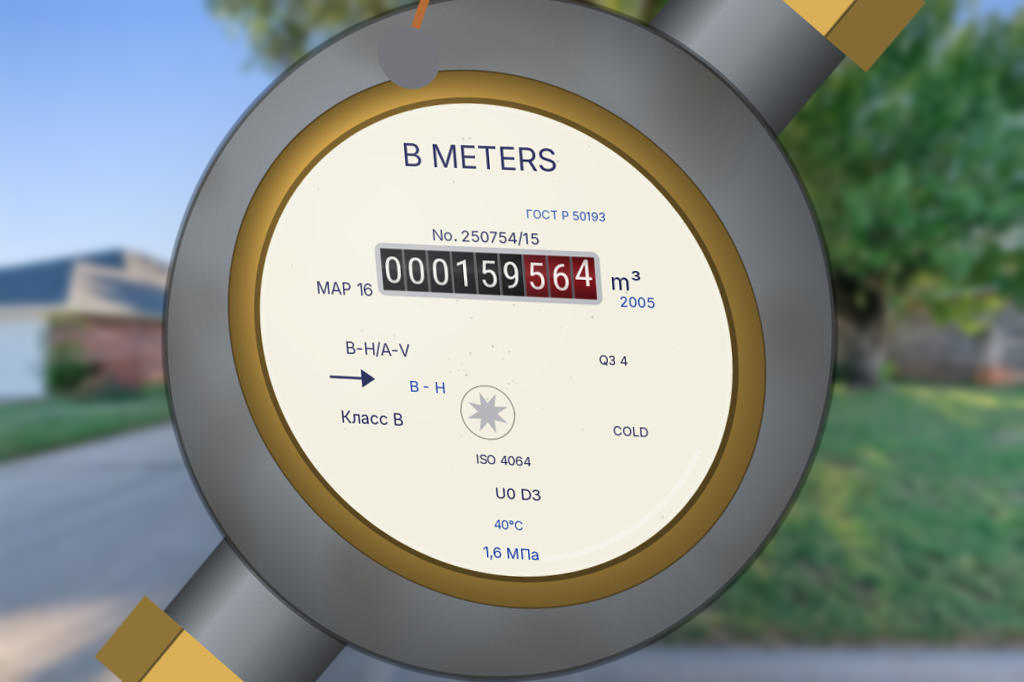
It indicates 159.564 m³
